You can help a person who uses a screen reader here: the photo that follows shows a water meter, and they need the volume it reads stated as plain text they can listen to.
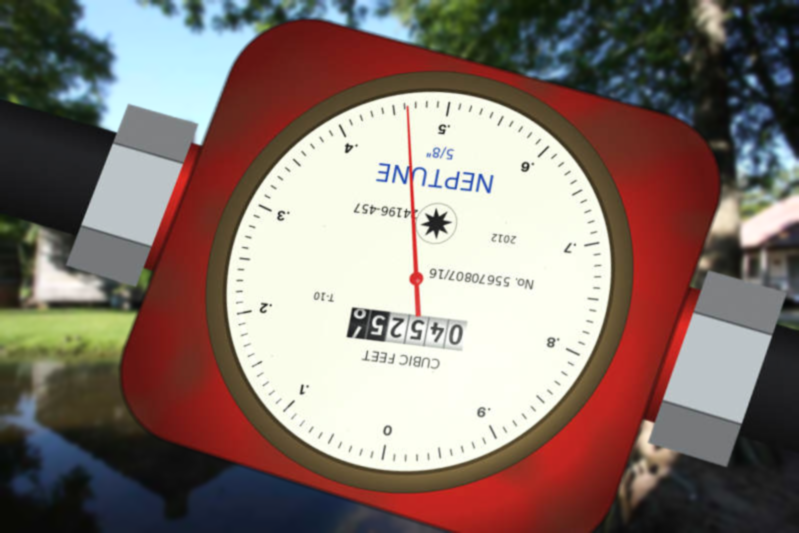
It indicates 45257.46 ft³
